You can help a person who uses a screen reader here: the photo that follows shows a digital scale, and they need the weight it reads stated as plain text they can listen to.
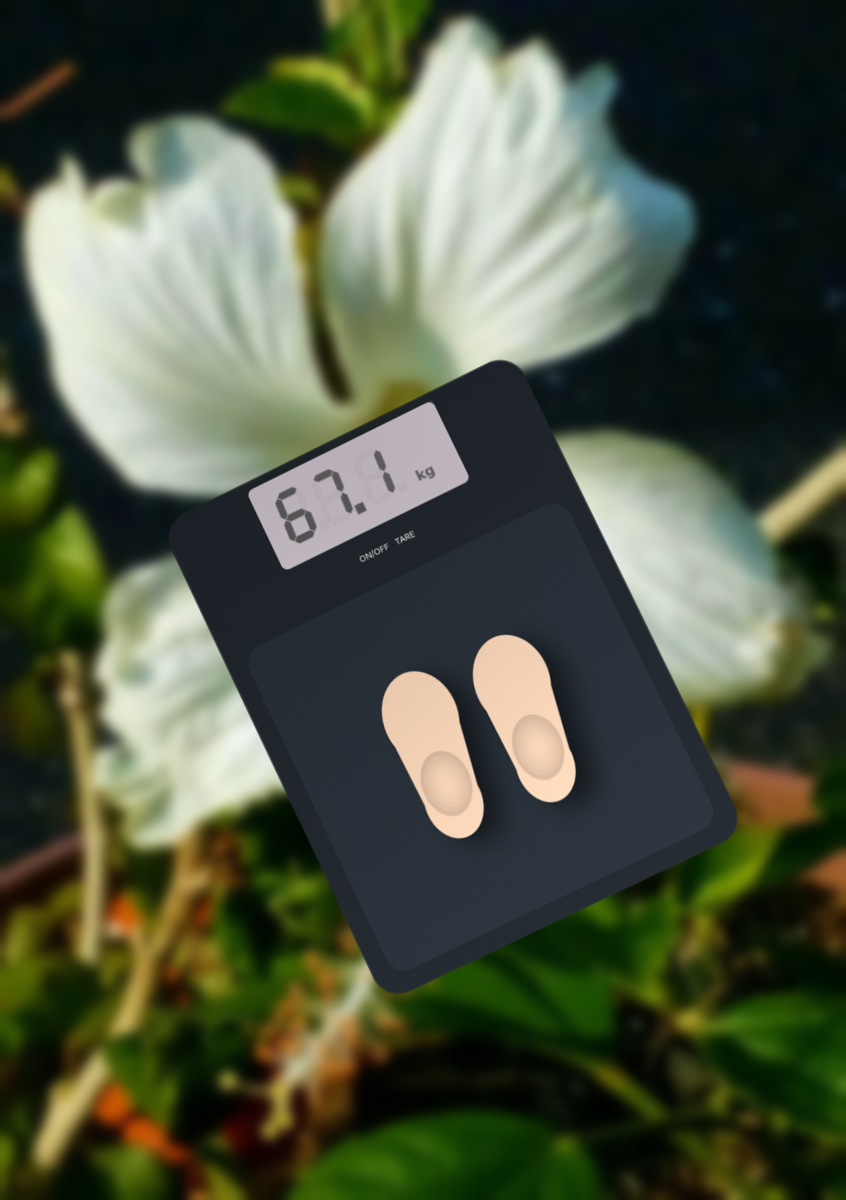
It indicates 67.1 kg
